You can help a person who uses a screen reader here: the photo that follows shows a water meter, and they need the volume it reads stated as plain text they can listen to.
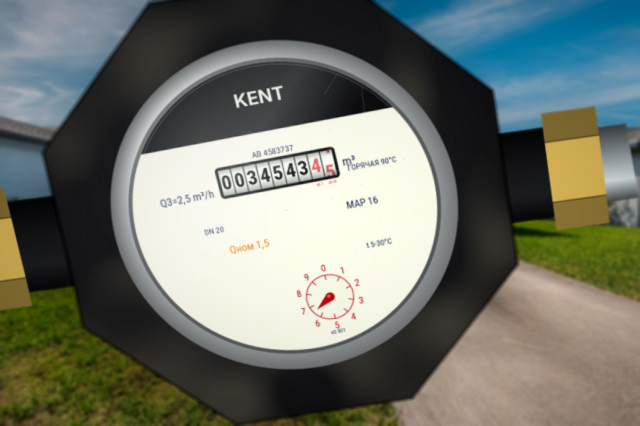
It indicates 34543.446 m³
